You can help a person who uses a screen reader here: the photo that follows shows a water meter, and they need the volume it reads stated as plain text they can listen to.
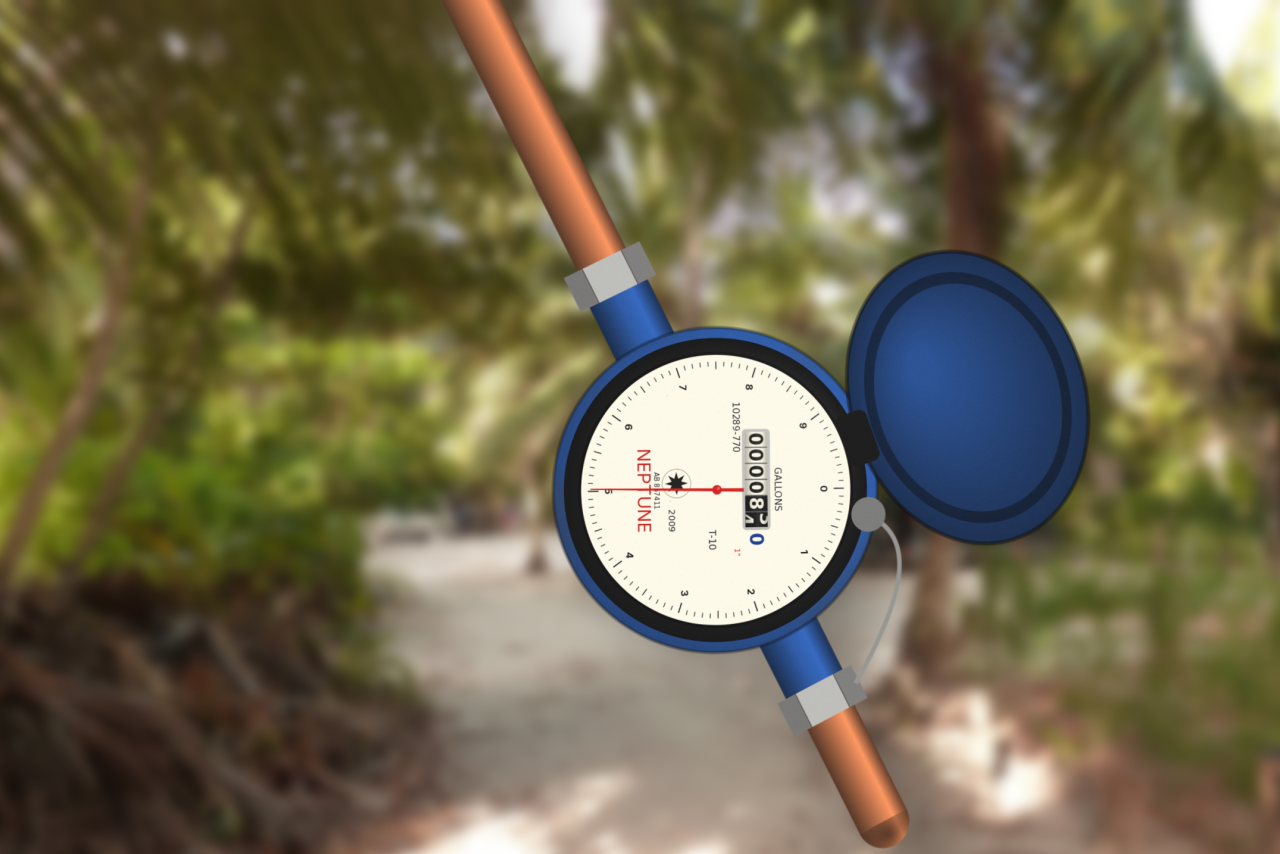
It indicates 835.0 gal
